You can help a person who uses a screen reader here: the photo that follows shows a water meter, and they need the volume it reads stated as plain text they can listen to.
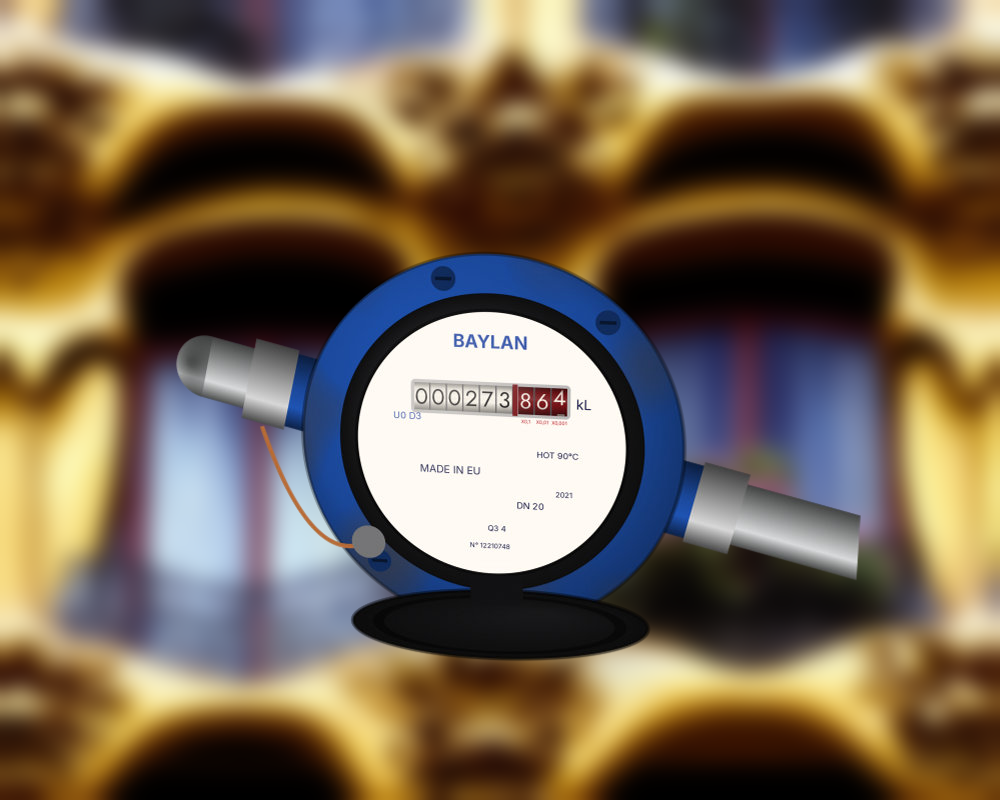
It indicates 273.864 kL
